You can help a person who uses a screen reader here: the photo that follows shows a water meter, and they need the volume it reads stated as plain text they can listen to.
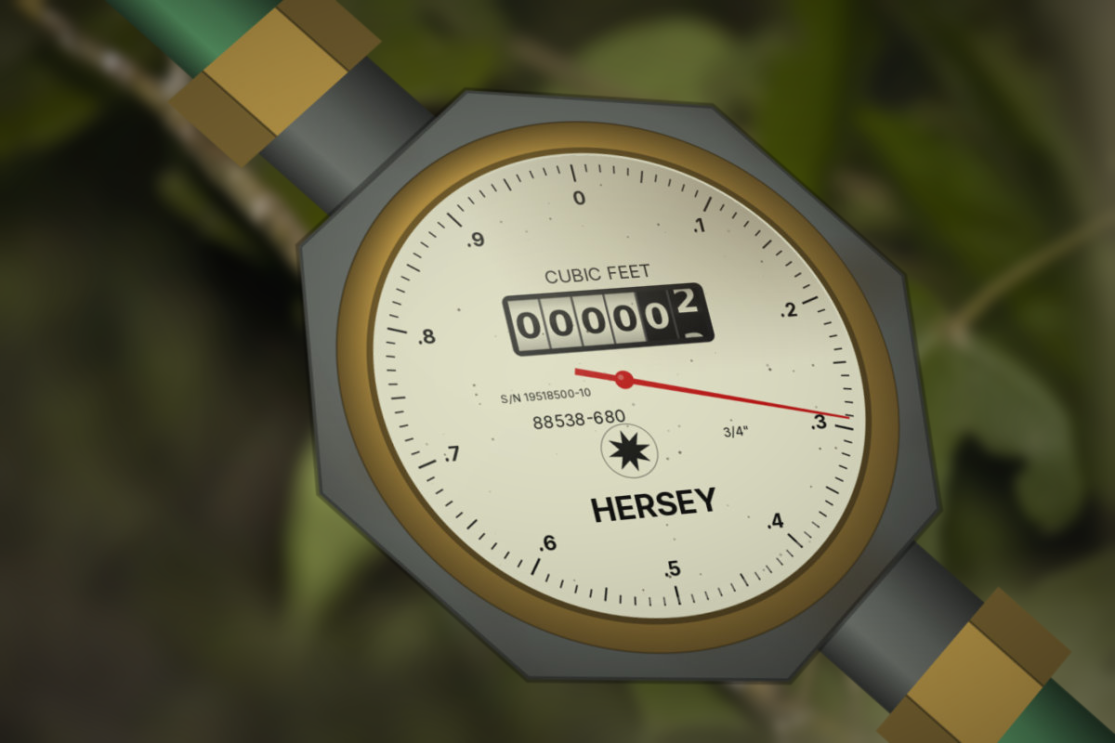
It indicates 2.29 ft³
